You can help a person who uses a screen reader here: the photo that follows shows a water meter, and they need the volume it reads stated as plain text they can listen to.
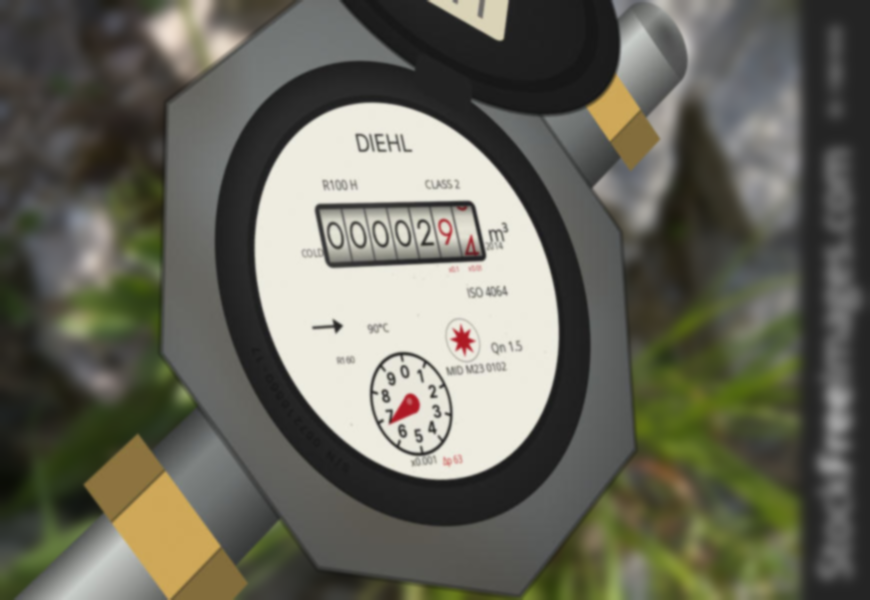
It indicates 2.936 m³
